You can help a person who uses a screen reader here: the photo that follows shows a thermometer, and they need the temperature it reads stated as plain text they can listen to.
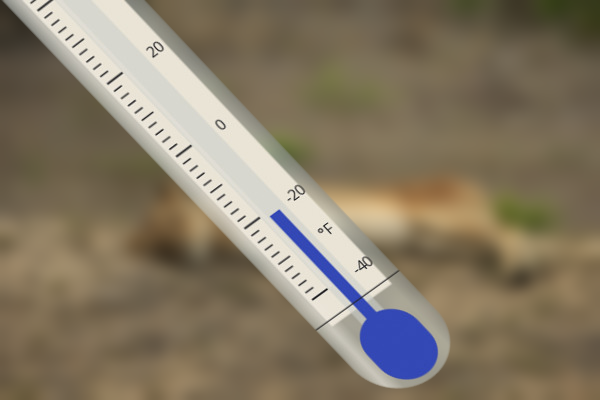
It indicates -21 °F
